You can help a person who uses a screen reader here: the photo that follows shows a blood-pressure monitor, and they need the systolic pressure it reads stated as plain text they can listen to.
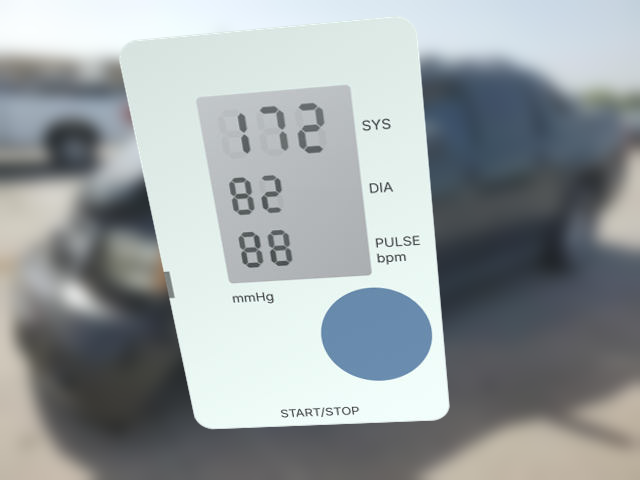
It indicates 172 mmHg
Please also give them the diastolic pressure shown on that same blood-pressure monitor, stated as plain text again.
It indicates 82 mmHg
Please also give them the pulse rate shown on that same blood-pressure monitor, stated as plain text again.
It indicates 88 bpm
